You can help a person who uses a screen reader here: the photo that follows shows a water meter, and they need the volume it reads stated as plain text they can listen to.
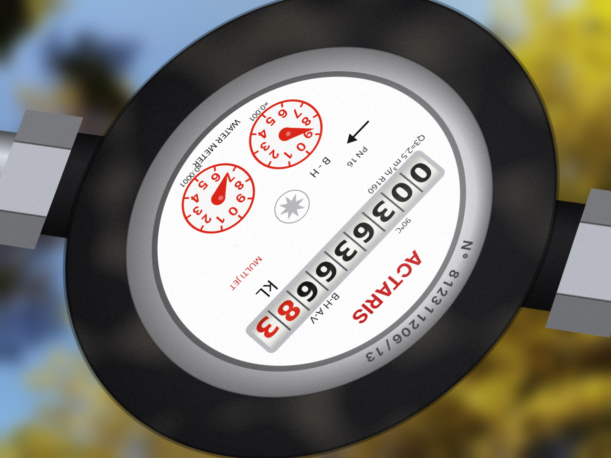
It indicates 36366.8286 kL
